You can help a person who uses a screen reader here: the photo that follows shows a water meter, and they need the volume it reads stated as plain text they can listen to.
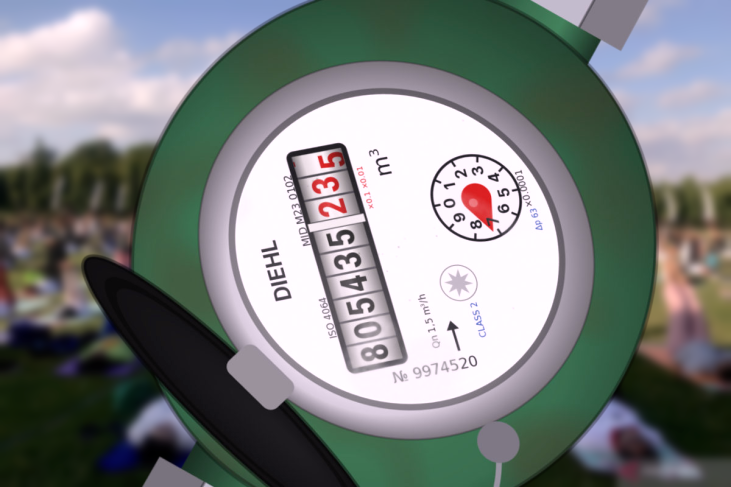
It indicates 805435.2347 m³
